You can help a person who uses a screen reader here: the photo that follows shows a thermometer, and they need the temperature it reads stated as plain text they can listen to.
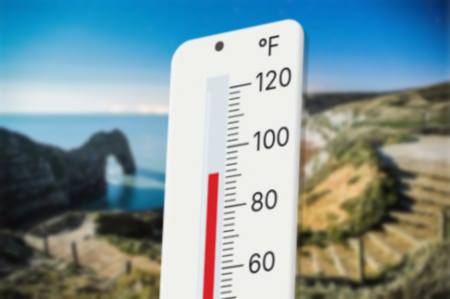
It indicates 92 °F
